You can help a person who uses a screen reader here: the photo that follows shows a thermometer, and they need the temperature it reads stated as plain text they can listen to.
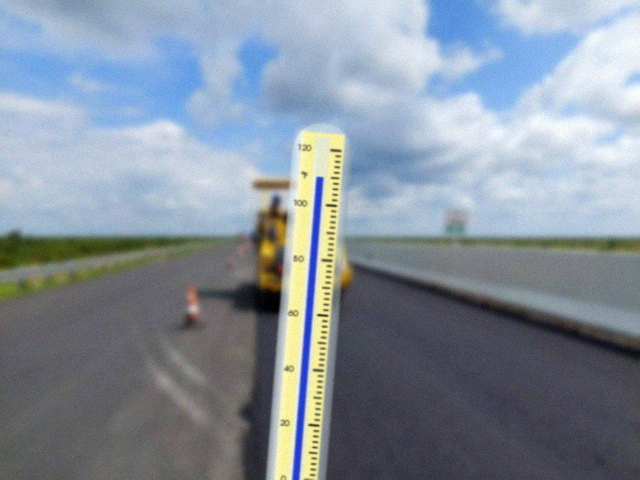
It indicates 110 °F
